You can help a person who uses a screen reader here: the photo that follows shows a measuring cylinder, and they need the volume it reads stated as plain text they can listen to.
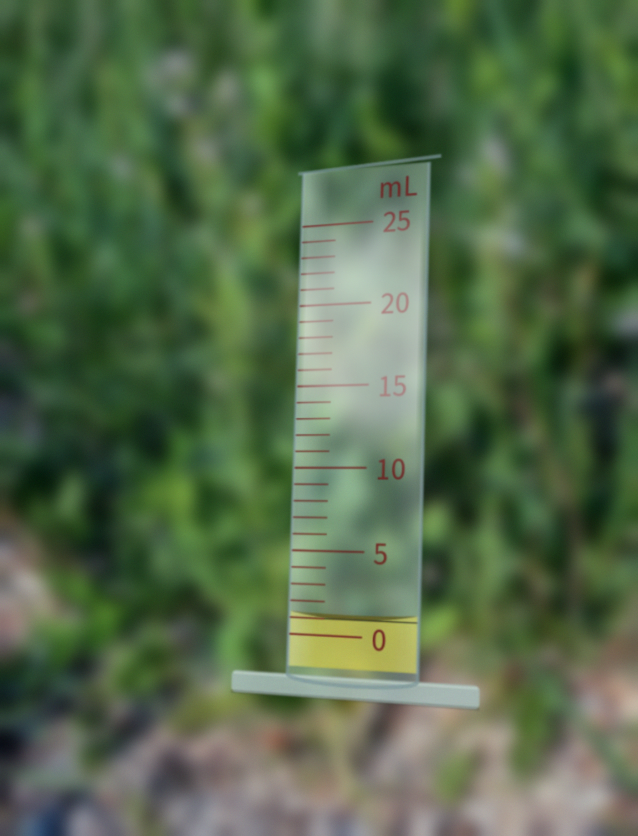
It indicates 1 mL
